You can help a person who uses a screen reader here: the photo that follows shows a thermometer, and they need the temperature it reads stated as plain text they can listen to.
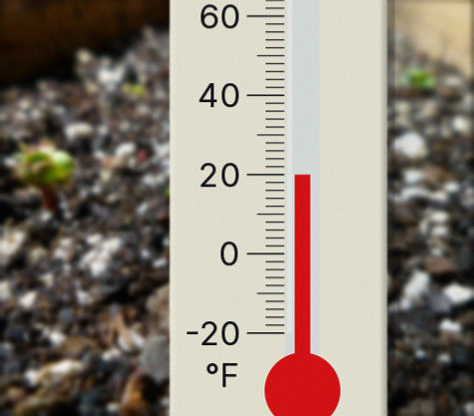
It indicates 20 °F
